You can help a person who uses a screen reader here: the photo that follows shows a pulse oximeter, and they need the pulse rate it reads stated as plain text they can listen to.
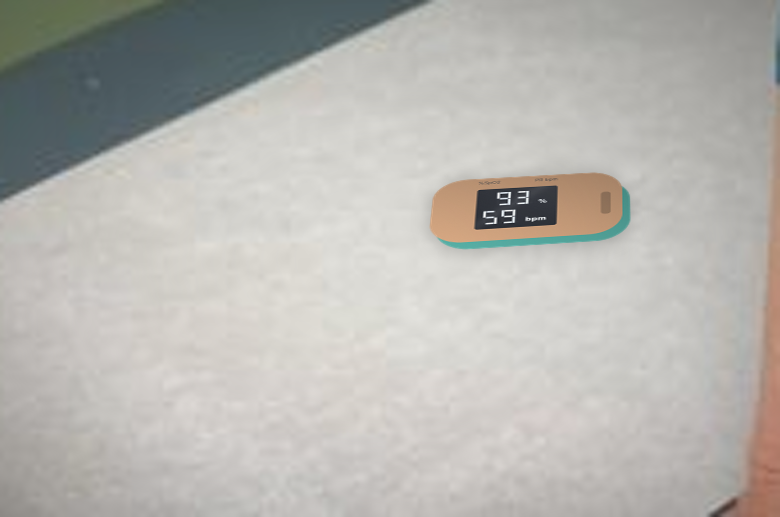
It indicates 59 bpm
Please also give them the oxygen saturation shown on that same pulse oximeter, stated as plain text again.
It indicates 93 %
